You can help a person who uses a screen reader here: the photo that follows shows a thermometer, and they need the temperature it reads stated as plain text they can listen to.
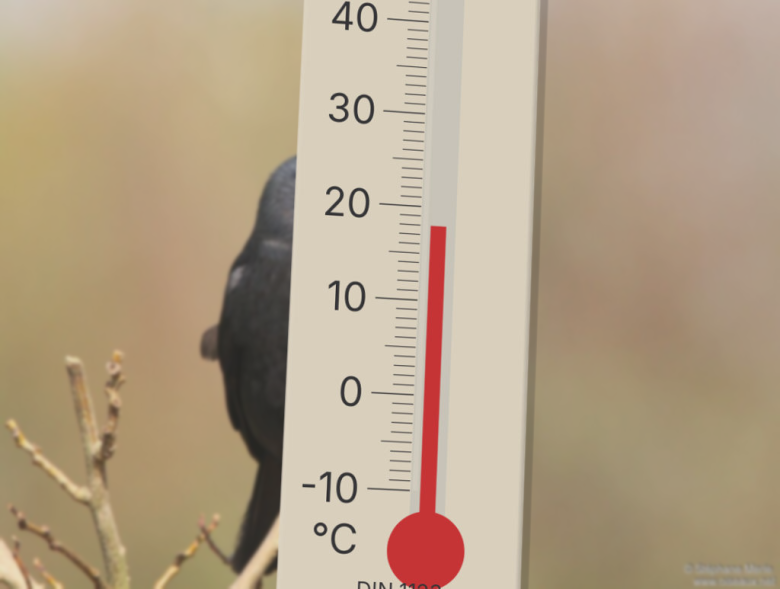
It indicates 18 °C
